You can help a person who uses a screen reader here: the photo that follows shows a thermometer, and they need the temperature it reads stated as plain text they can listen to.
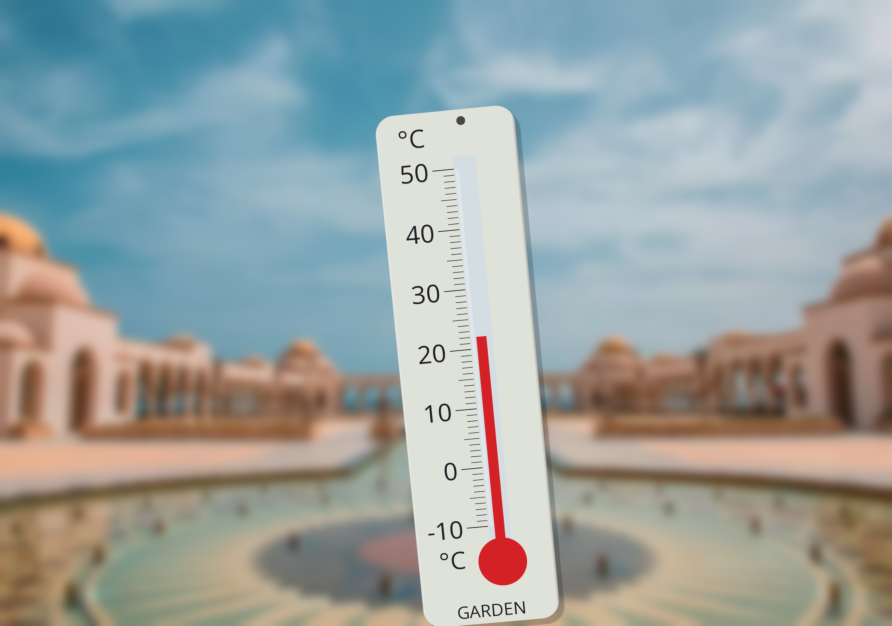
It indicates 22 °C
